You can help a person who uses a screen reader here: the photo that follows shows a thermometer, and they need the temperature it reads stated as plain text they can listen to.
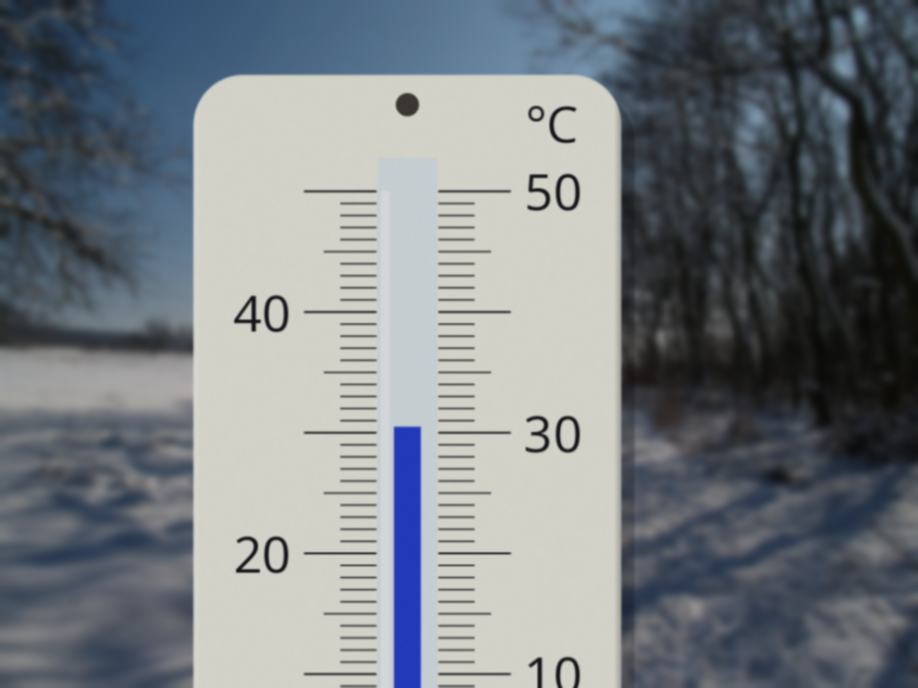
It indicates 30.5 °C
